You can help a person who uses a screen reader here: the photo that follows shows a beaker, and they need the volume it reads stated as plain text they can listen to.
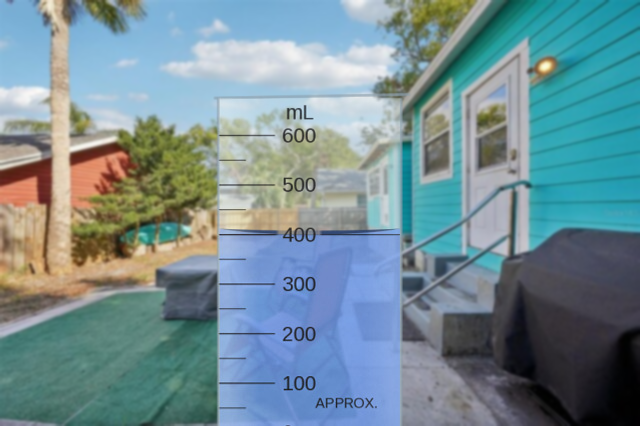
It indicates 400 mL
